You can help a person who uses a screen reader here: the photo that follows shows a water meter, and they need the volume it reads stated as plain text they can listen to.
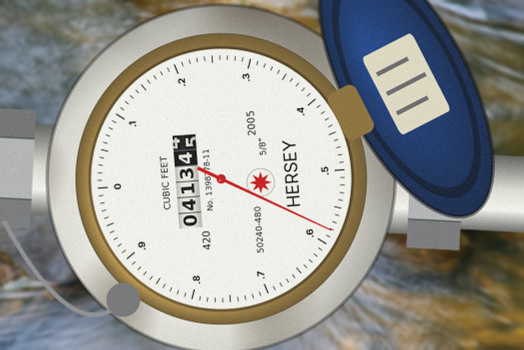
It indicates 41344.58 ft³
